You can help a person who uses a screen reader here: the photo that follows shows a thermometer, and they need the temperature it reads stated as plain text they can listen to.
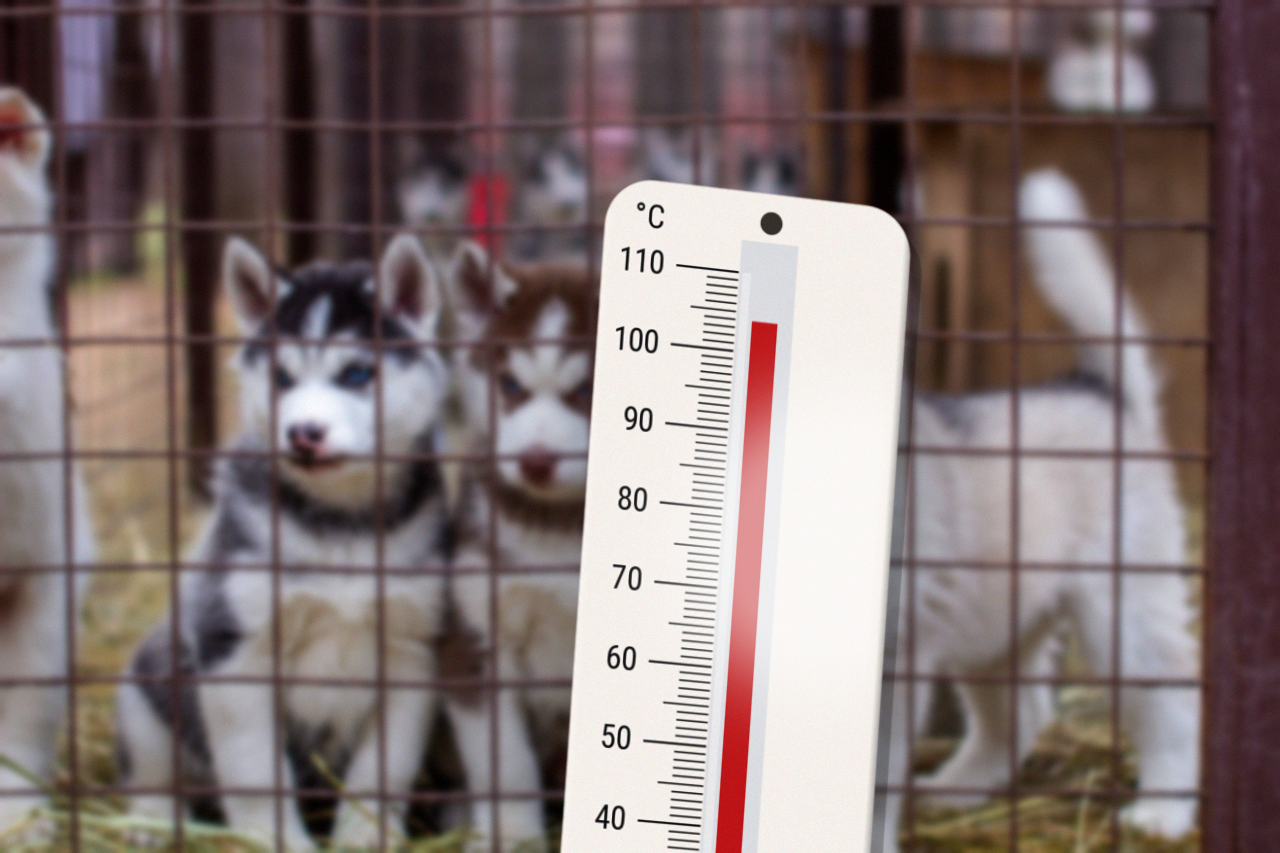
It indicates 104 °C
